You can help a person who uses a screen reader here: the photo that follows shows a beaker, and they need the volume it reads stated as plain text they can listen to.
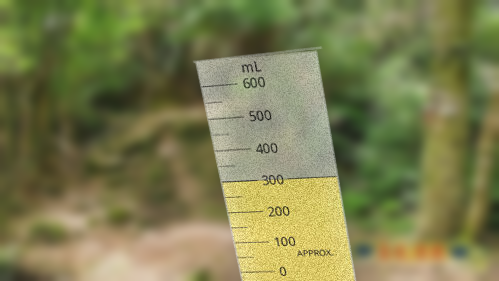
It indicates 300 mL
